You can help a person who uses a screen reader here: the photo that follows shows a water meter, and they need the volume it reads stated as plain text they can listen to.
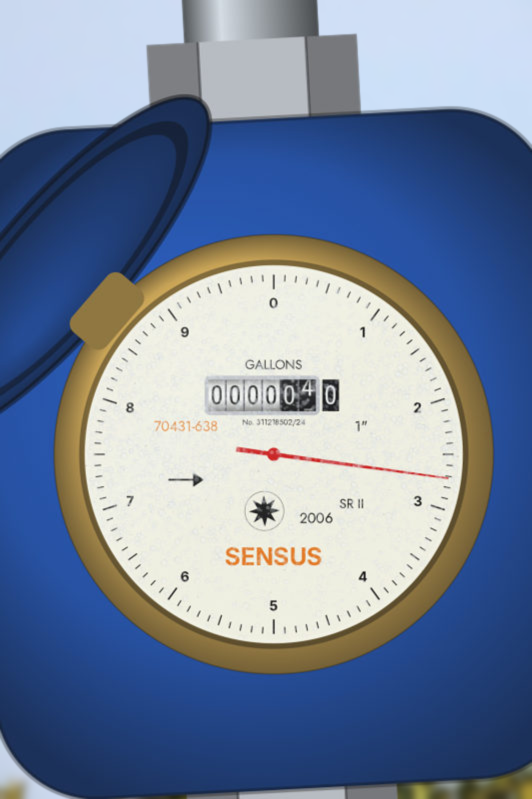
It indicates 42.7 gal
